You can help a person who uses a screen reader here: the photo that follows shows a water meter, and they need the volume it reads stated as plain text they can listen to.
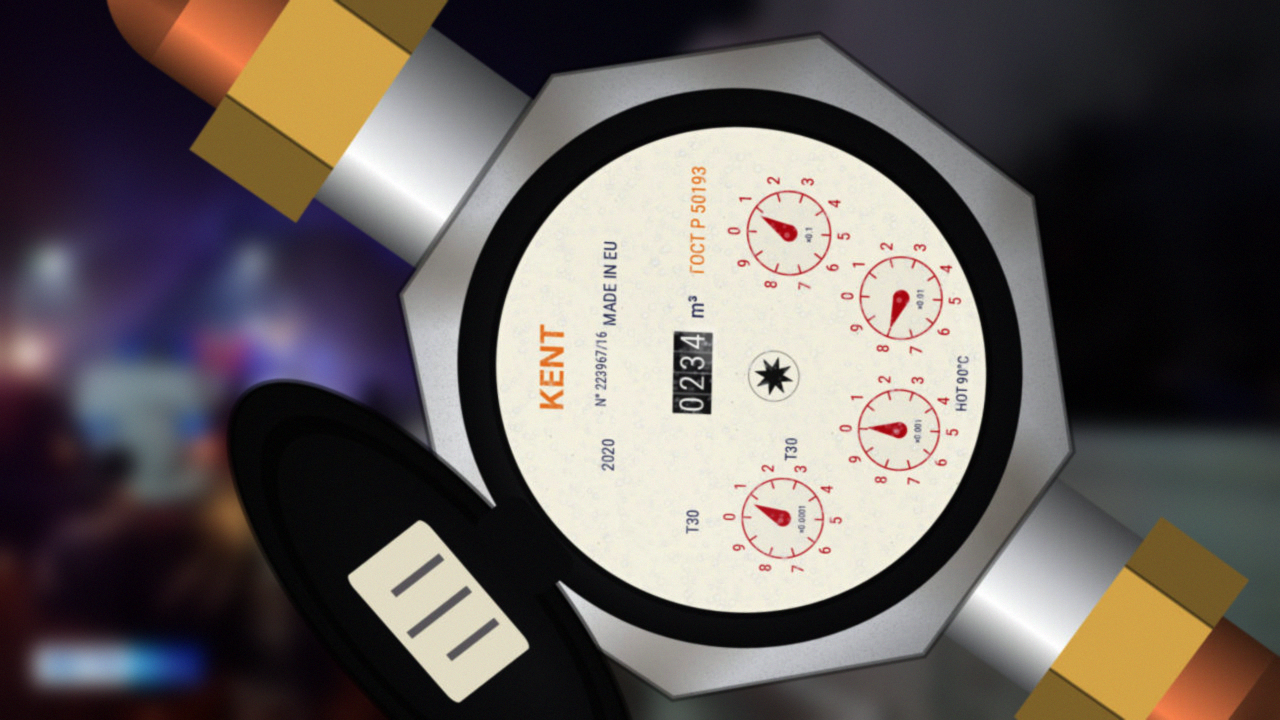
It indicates 234.0800 m³
